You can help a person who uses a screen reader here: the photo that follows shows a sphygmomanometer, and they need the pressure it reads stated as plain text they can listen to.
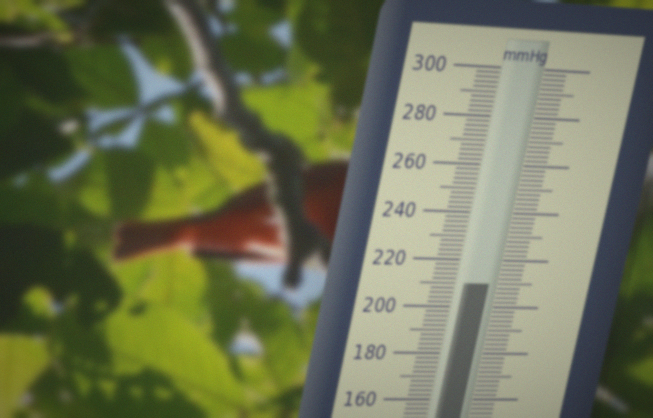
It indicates 210 mmHg
